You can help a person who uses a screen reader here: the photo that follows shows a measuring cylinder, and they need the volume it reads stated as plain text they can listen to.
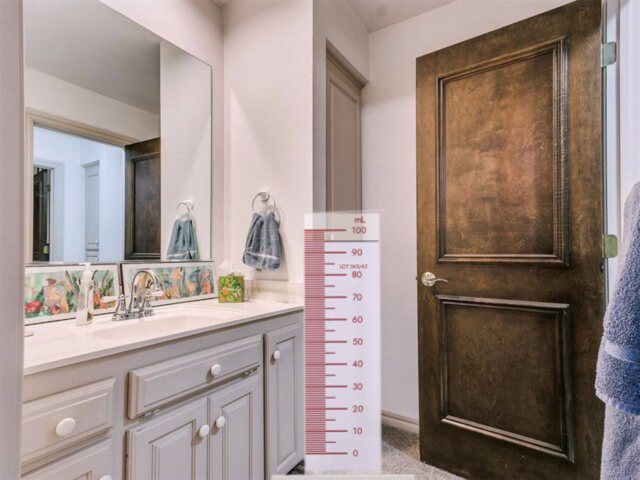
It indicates 95 mL
